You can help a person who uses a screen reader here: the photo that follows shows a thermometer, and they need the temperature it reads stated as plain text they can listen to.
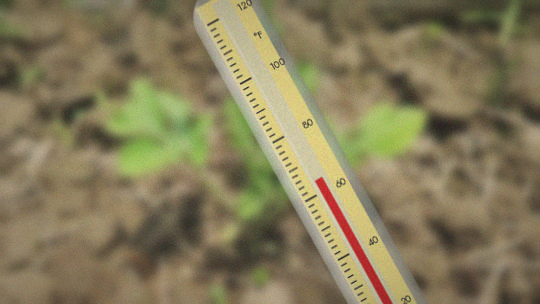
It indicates 64 °F
